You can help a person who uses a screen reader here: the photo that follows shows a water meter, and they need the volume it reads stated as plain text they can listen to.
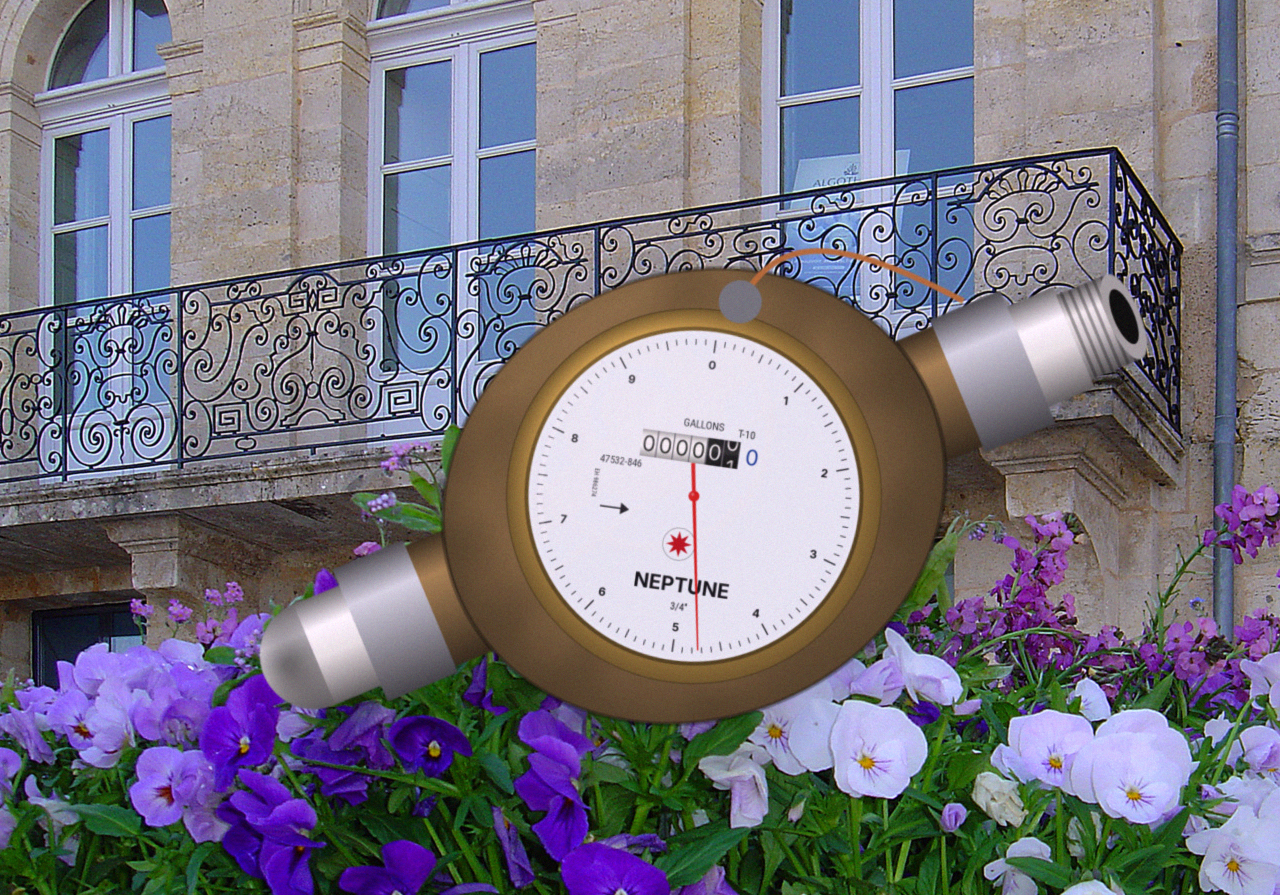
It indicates 4.7 gal
